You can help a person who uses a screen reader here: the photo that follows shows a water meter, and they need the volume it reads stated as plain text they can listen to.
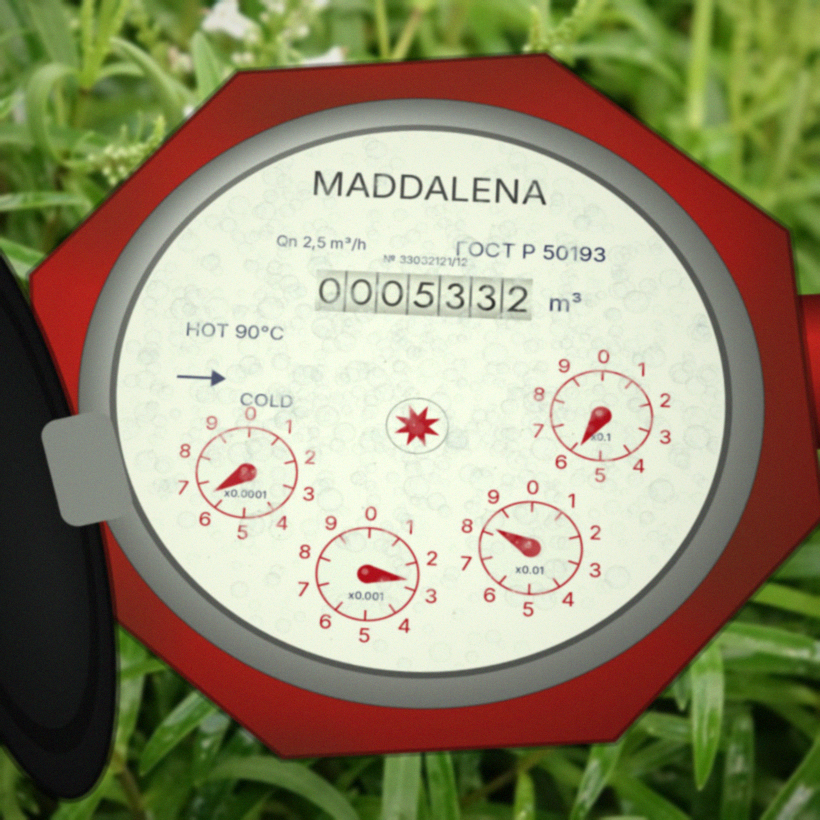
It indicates 5332.5826 m³
